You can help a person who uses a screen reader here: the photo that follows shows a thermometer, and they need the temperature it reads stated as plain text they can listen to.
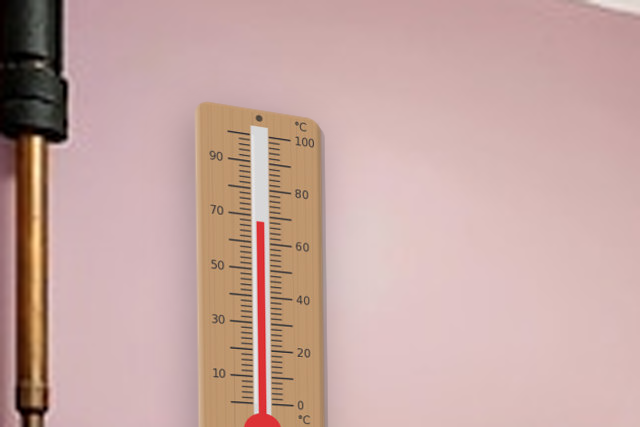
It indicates 68 °C
